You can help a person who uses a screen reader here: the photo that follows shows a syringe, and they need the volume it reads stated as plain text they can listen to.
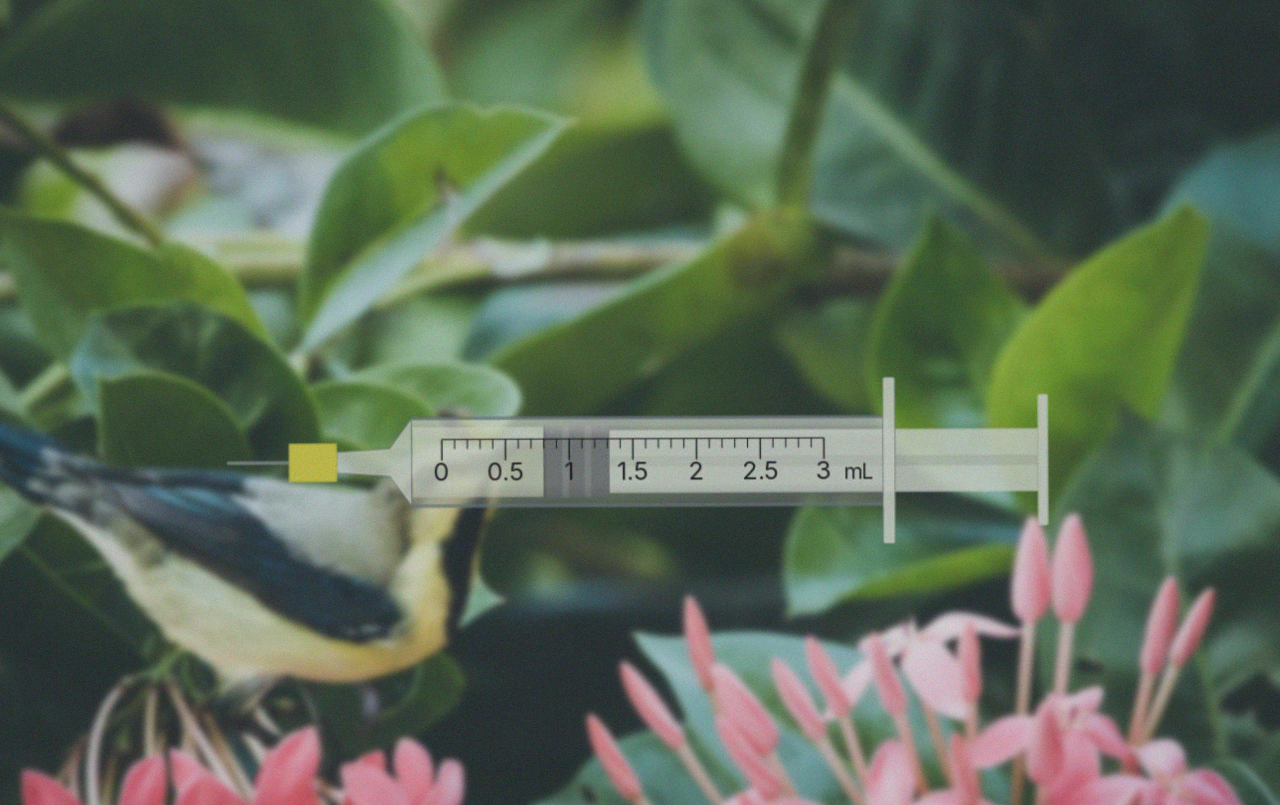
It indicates 0.8 mL
